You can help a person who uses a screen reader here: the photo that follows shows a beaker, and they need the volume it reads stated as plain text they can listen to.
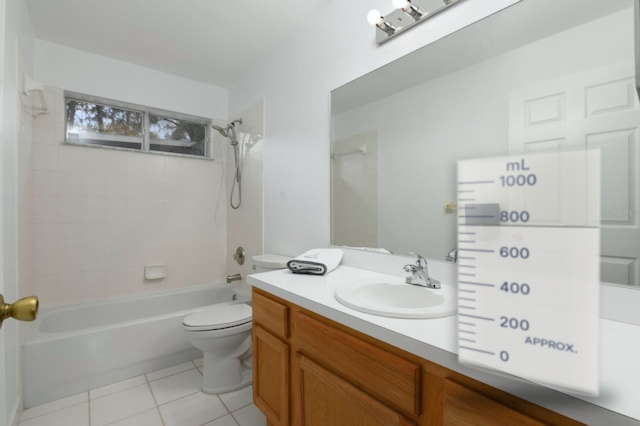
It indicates 750 mL
